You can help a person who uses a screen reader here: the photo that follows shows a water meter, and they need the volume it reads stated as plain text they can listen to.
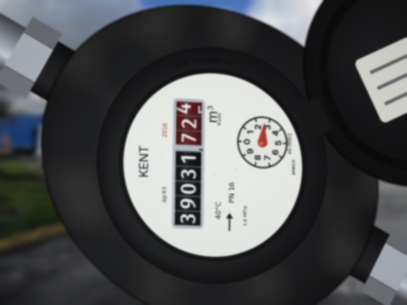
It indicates 39031.7242 m³
